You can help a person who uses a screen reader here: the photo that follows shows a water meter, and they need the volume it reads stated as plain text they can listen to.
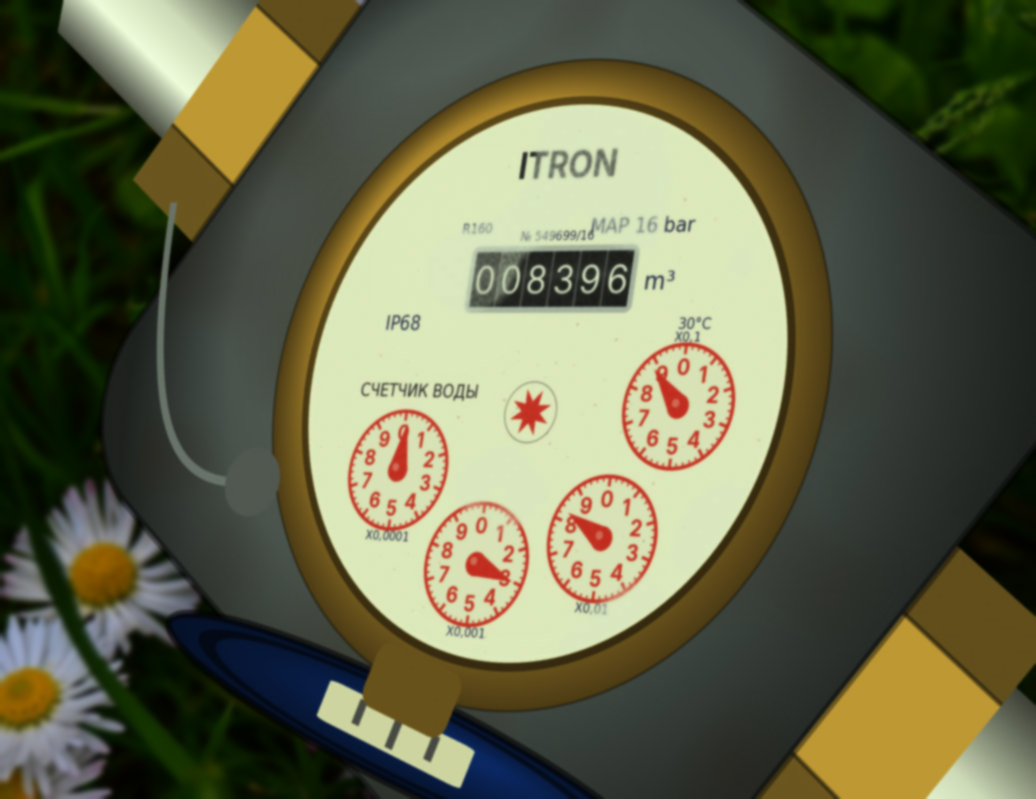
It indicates 8396.8830 m³
